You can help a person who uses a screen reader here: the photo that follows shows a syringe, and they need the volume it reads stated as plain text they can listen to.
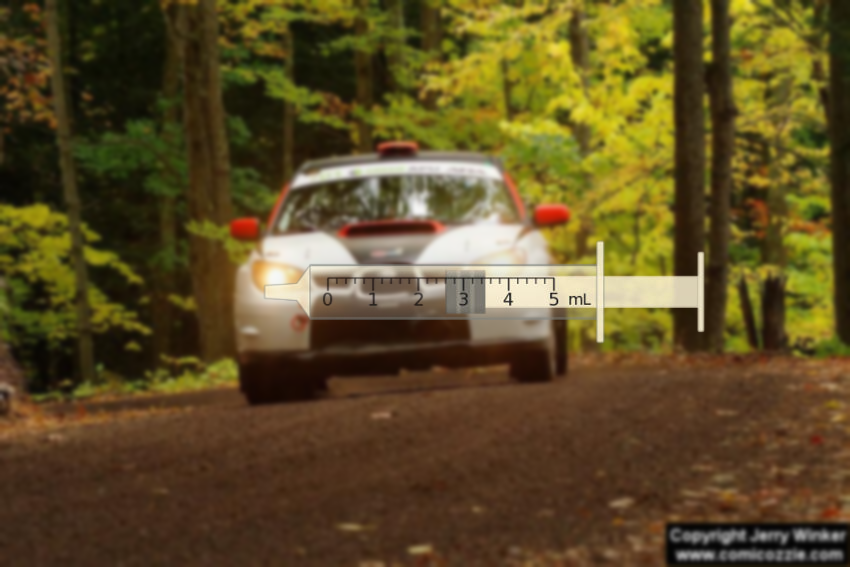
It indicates 2.6 mL
